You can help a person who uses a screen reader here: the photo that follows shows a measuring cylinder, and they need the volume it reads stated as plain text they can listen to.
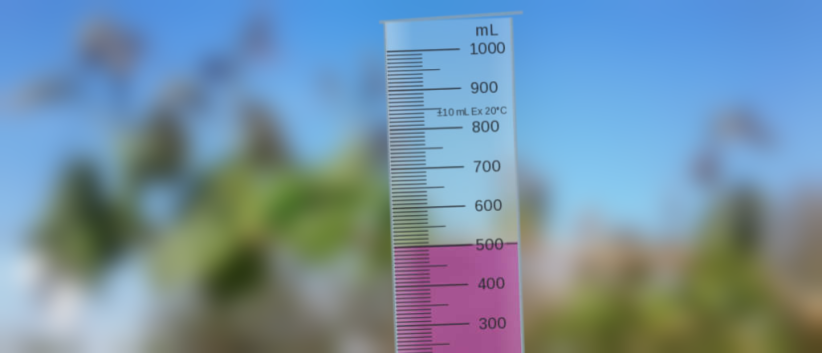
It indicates 500 mL
